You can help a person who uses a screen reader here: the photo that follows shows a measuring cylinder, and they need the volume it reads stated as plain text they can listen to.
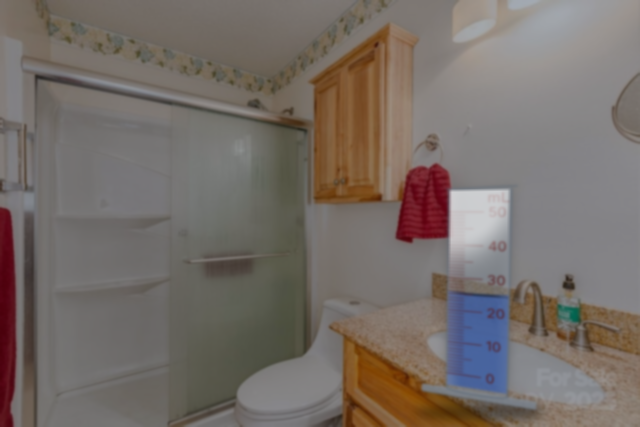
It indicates 25 mL
